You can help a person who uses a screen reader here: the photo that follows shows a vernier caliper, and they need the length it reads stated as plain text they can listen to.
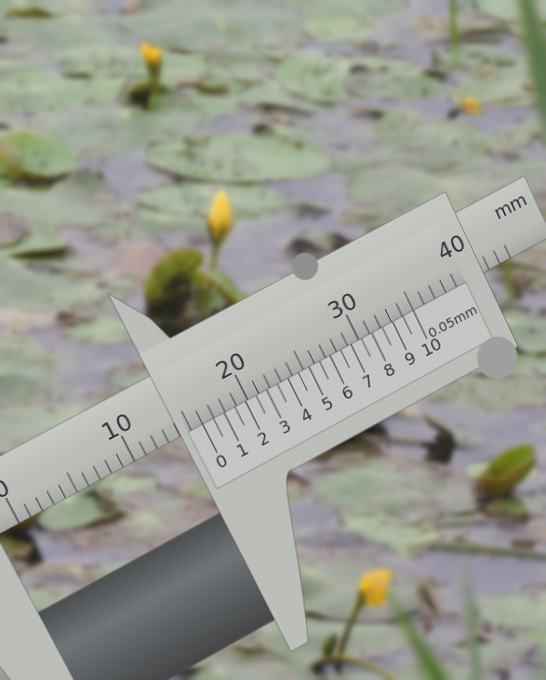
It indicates 16.0 mm
